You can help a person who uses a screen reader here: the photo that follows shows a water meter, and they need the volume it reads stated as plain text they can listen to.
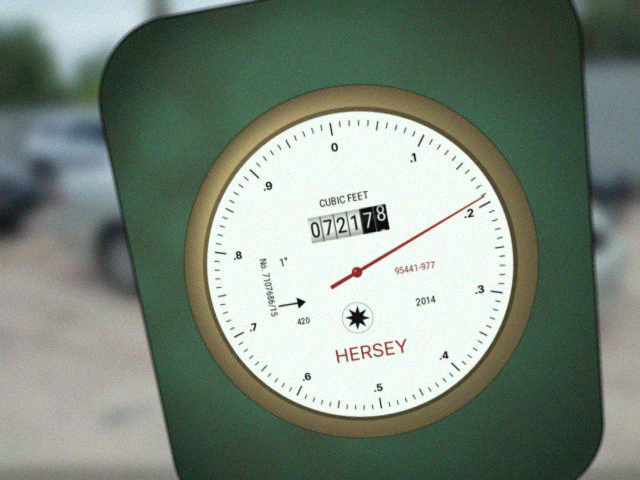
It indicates 72178.19 ft³
